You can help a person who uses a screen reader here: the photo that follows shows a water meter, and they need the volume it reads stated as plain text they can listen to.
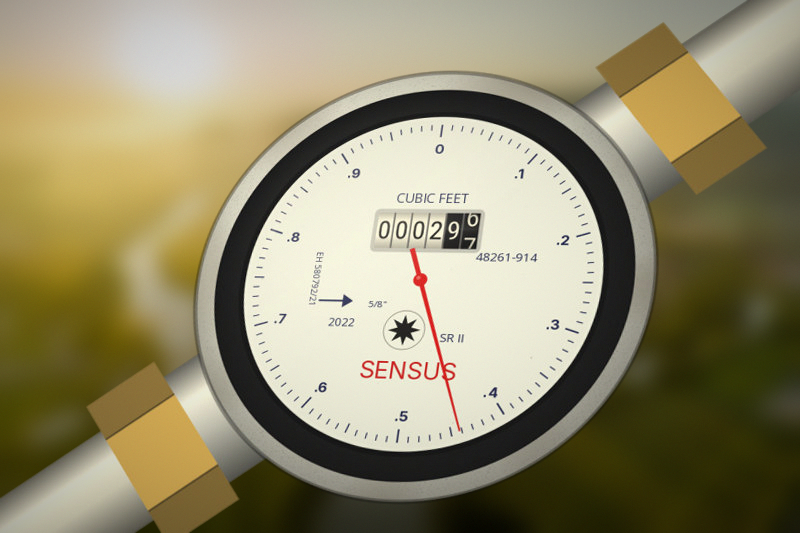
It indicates 296.44 ft³
